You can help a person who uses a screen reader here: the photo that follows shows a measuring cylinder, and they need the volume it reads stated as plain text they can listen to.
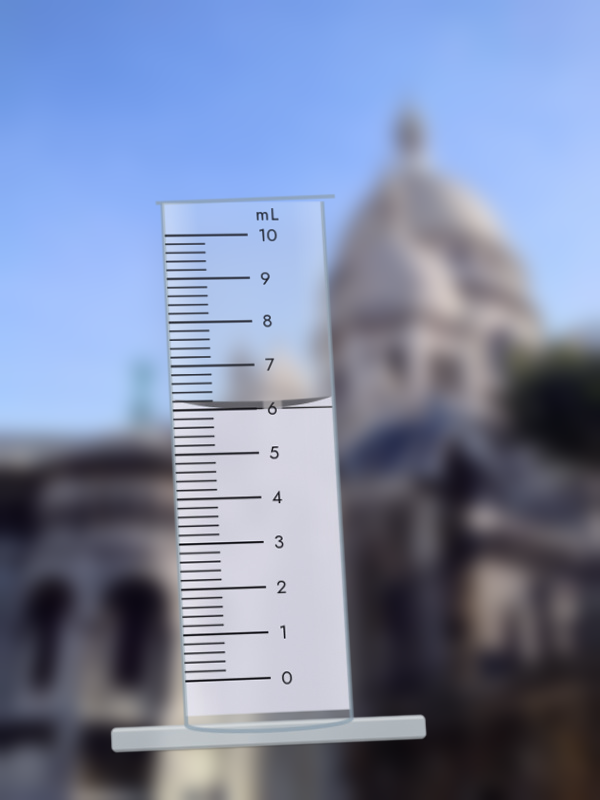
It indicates 6 mL
